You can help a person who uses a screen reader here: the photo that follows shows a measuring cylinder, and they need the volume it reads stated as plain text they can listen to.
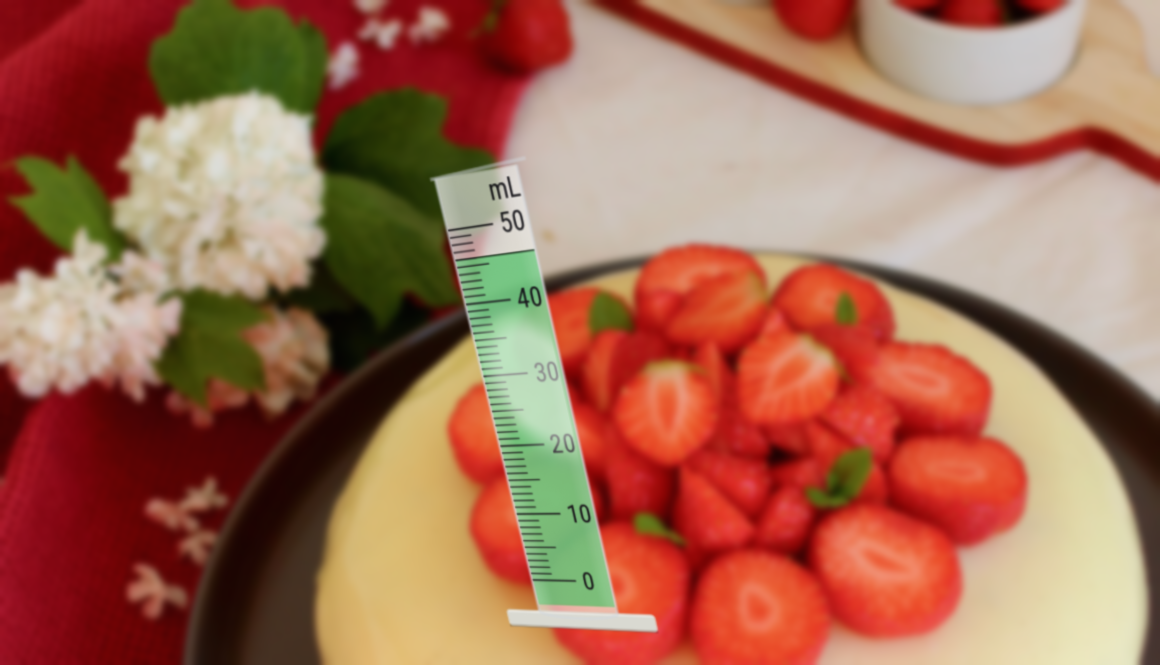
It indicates 46 mL
